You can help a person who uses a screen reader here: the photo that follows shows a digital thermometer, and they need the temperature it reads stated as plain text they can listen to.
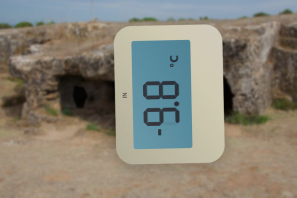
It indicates -9.8 °C
